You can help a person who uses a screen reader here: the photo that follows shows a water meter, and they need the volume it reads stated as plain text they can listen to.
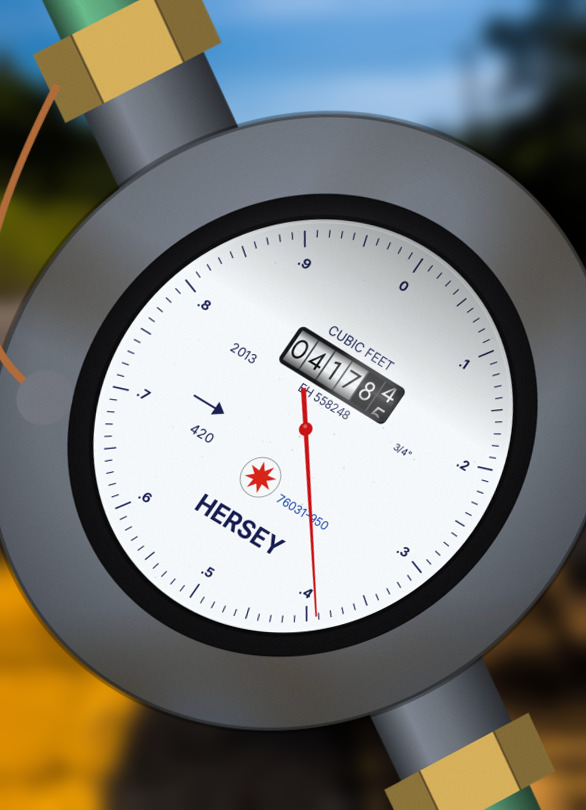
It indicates 41784.39 ft³
